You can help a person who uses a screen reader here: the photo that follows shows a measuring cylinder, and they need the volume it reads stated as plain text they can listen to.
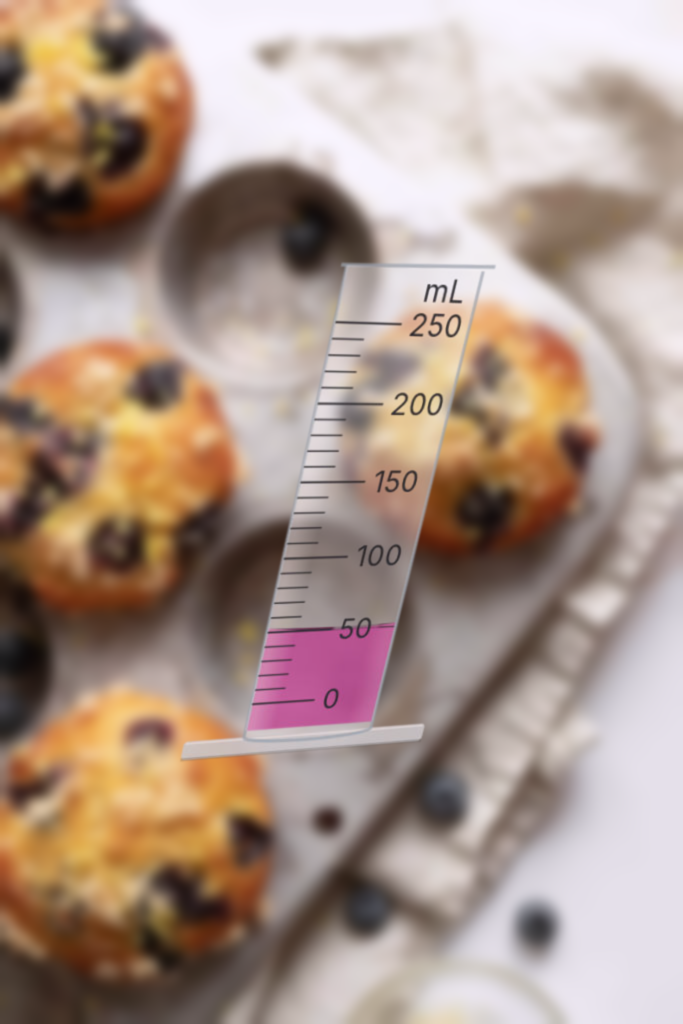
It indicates 50 mL
